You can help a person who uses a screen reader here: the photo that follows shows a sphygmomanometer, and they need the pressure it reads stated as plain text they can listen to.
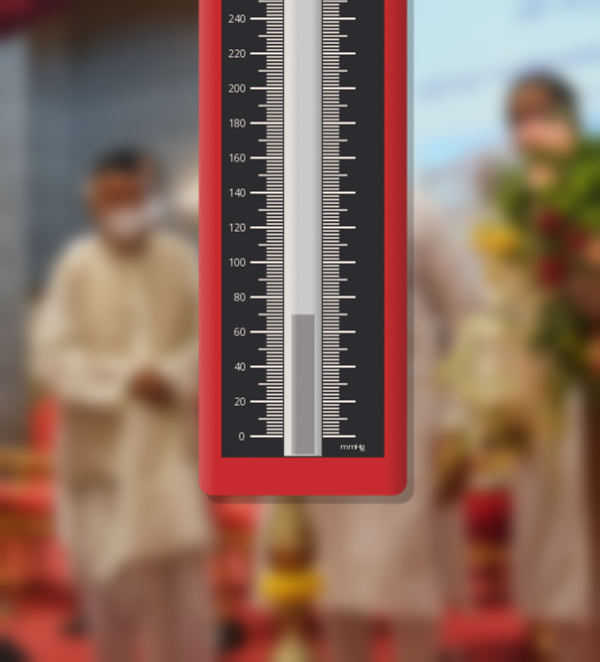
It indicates 70 mmHg
